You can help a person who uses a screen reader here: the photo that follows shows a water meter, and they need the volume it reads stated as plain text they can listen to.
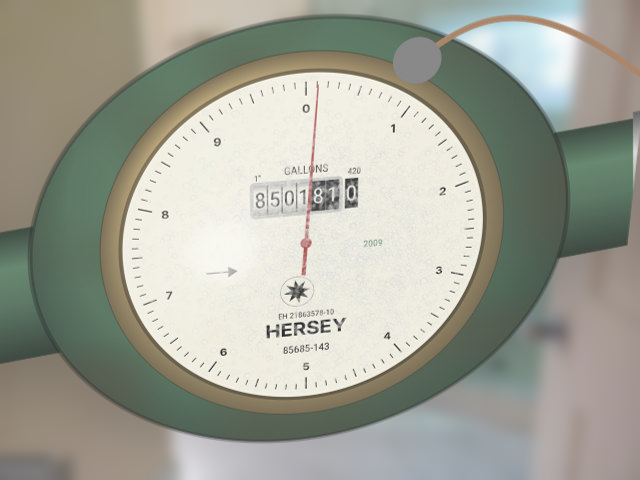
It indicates 8501810.1 gal
